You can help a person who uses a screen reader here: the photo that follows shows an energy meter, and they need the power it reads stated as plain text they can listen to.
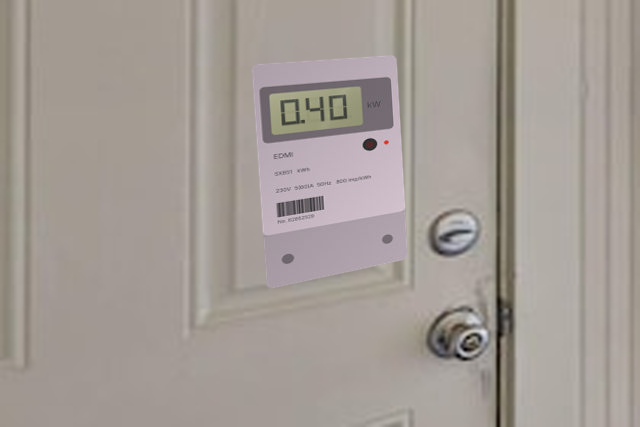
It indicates 0.40 kW
